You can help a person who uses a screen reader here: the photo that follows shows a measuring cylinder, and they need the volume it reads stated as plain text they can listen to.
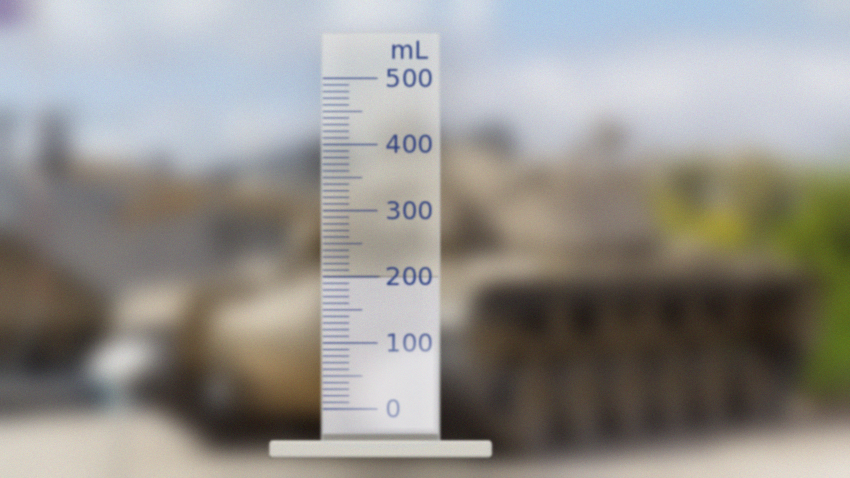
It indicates 200 mL
